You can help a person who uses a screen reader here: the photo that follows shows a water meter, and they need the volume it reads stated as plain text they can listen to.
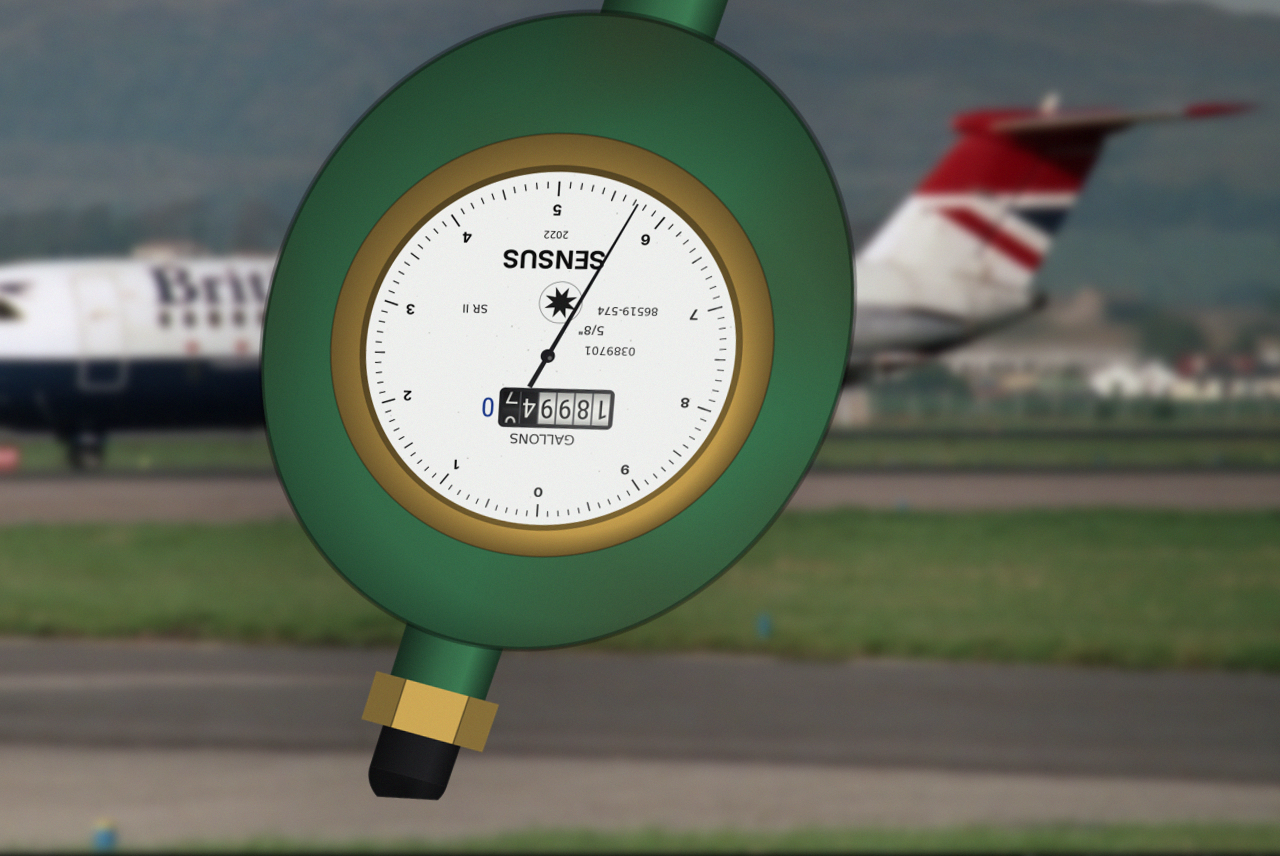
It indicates 1899465.7 gal
